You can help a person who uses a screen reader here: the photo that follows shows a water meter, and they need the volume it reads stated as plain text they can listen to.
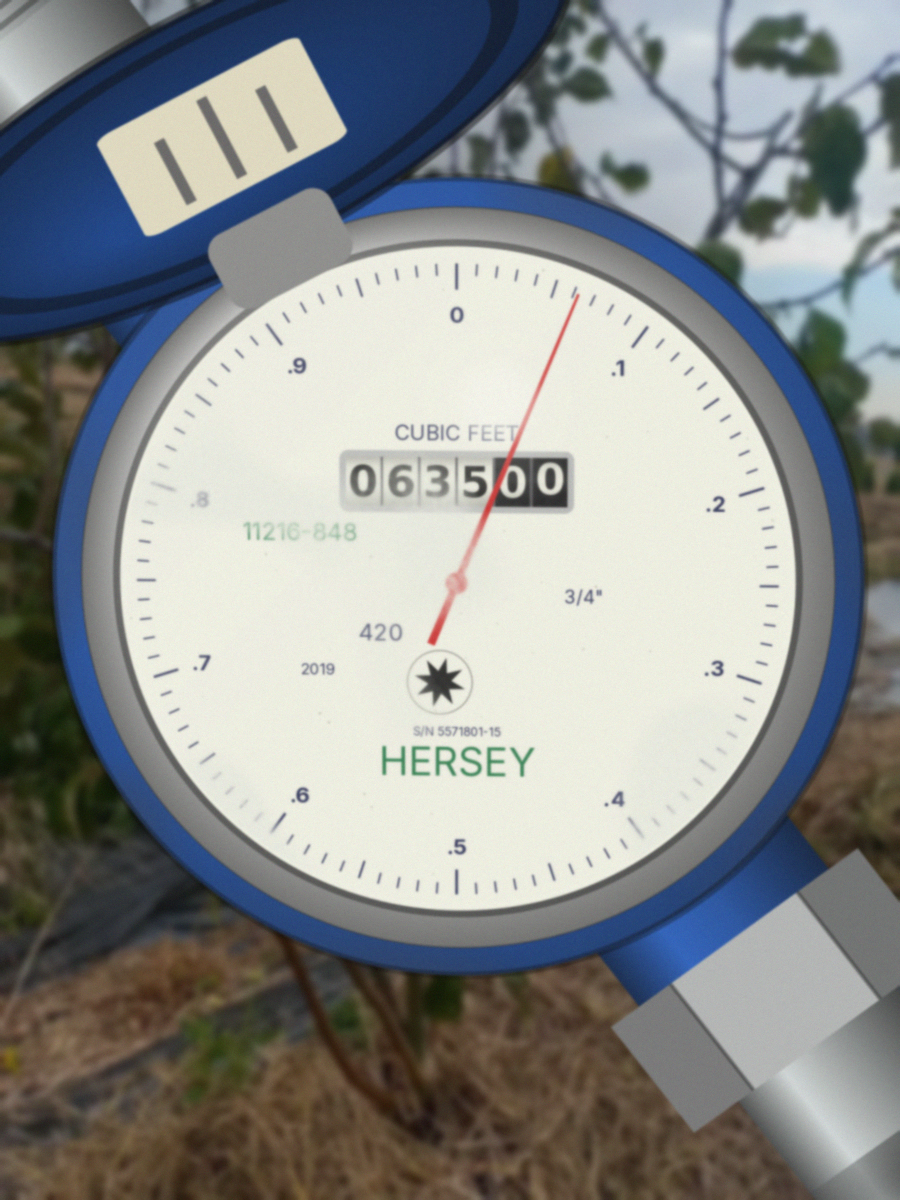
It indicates 63500.06 ft³
